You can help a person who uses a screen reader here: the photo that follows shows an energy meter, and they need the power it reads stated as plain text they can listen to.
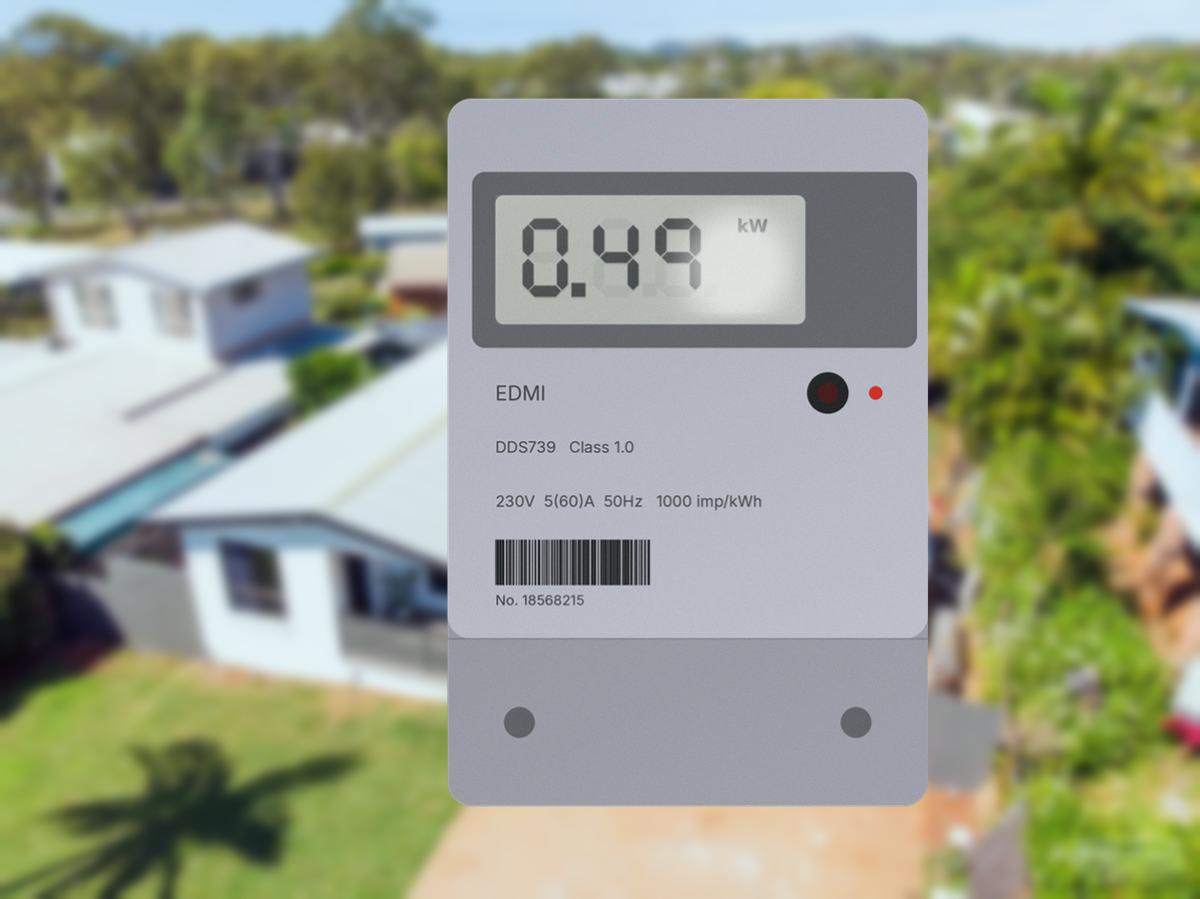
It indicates 0.49 kW
